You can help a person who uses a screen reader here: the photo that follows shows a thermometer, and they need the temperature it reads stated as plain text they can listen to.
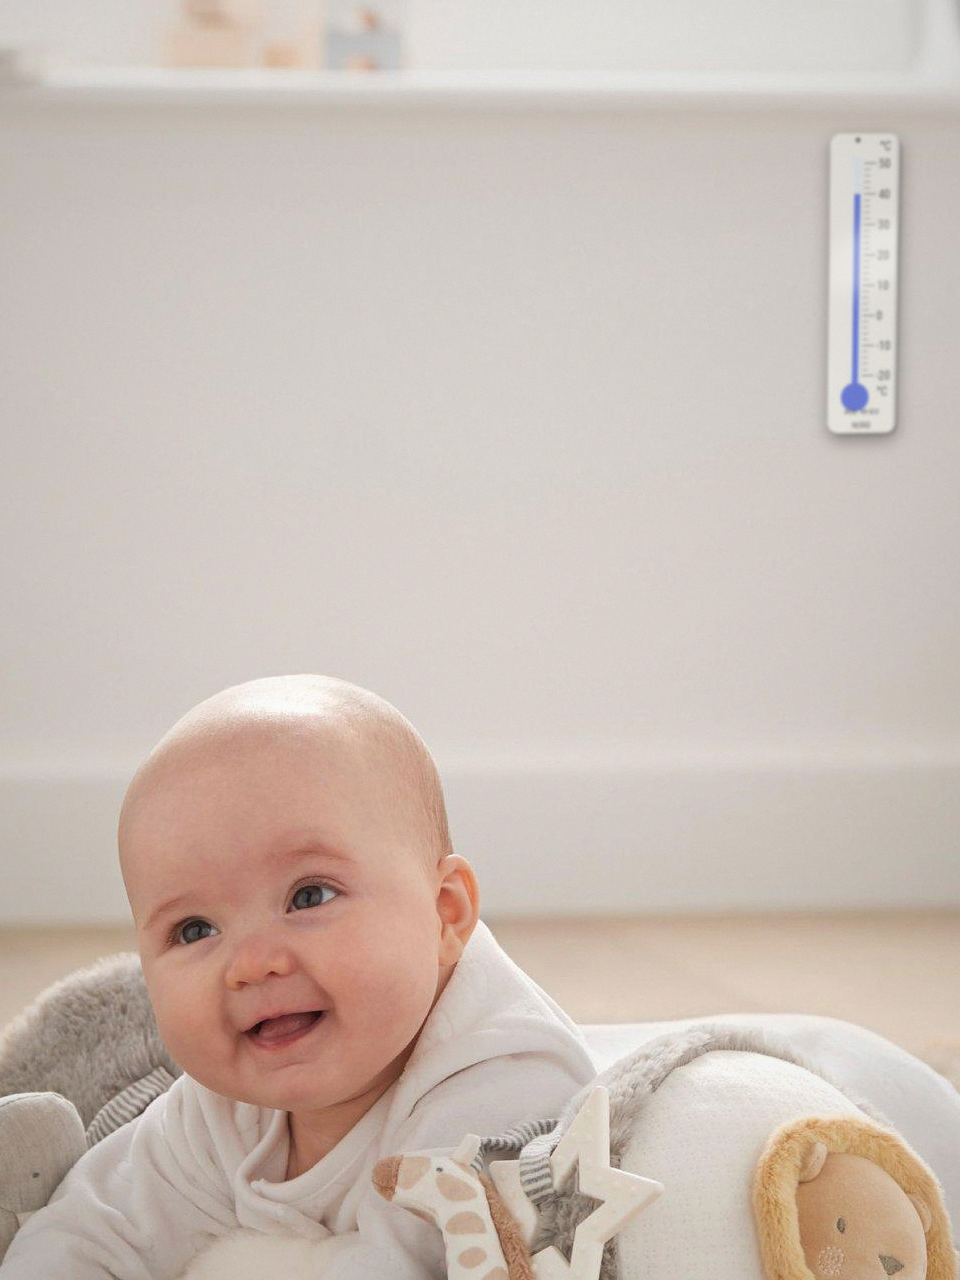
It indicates 40 °C
